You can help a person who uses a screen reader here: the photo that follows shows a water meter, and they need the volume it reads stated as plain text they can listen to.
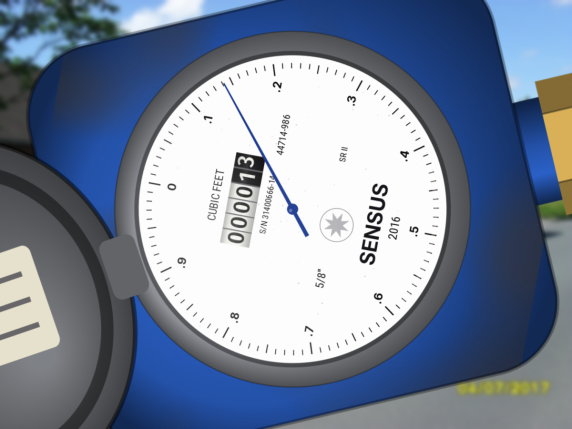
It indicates 13.14 ft³
